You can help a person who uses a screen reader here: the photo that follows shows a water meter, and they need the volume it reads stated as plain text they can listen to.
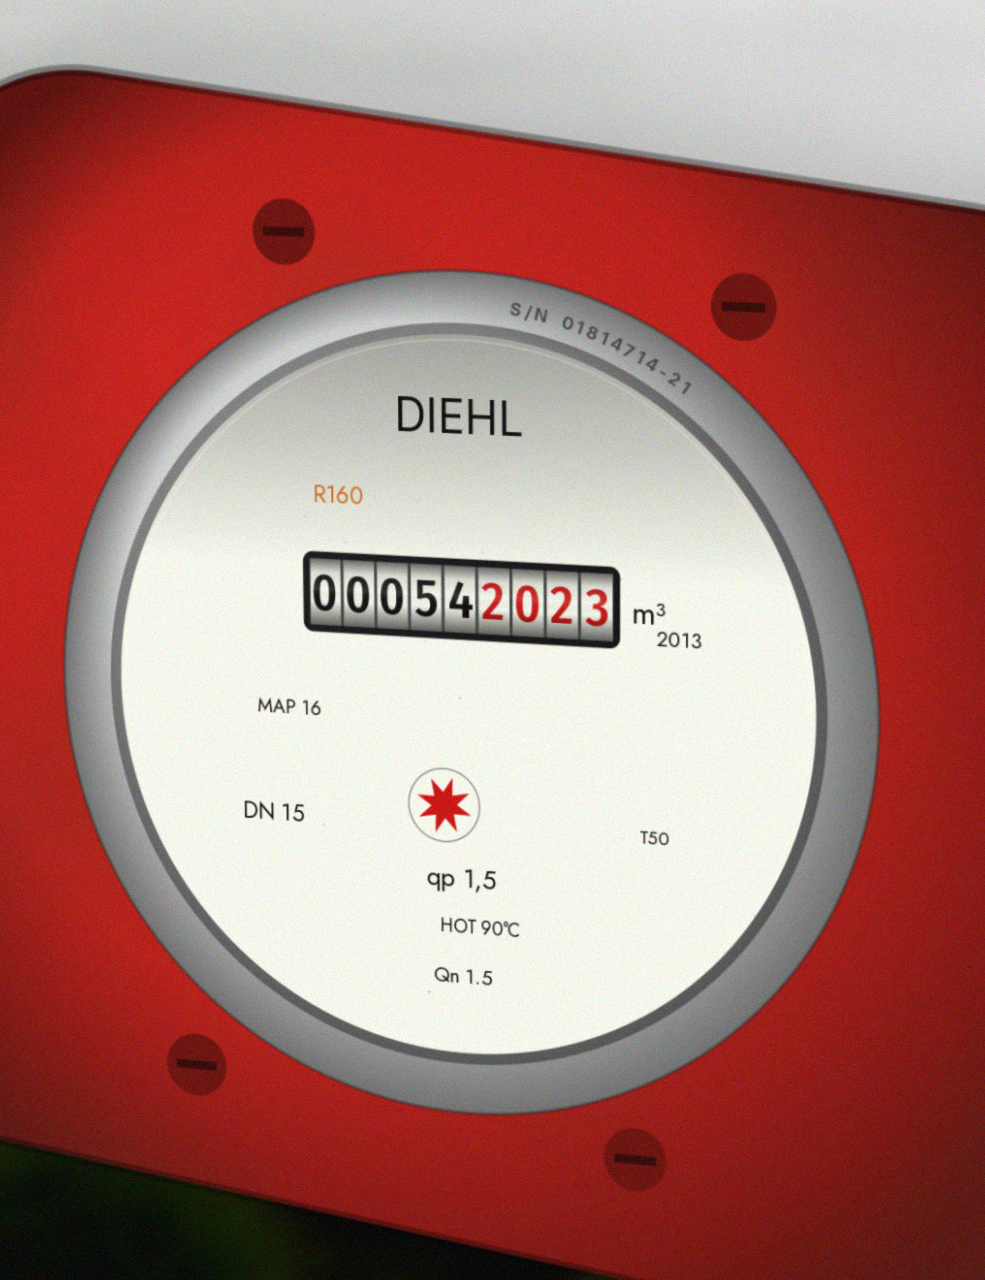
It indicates 54.2023 m³
